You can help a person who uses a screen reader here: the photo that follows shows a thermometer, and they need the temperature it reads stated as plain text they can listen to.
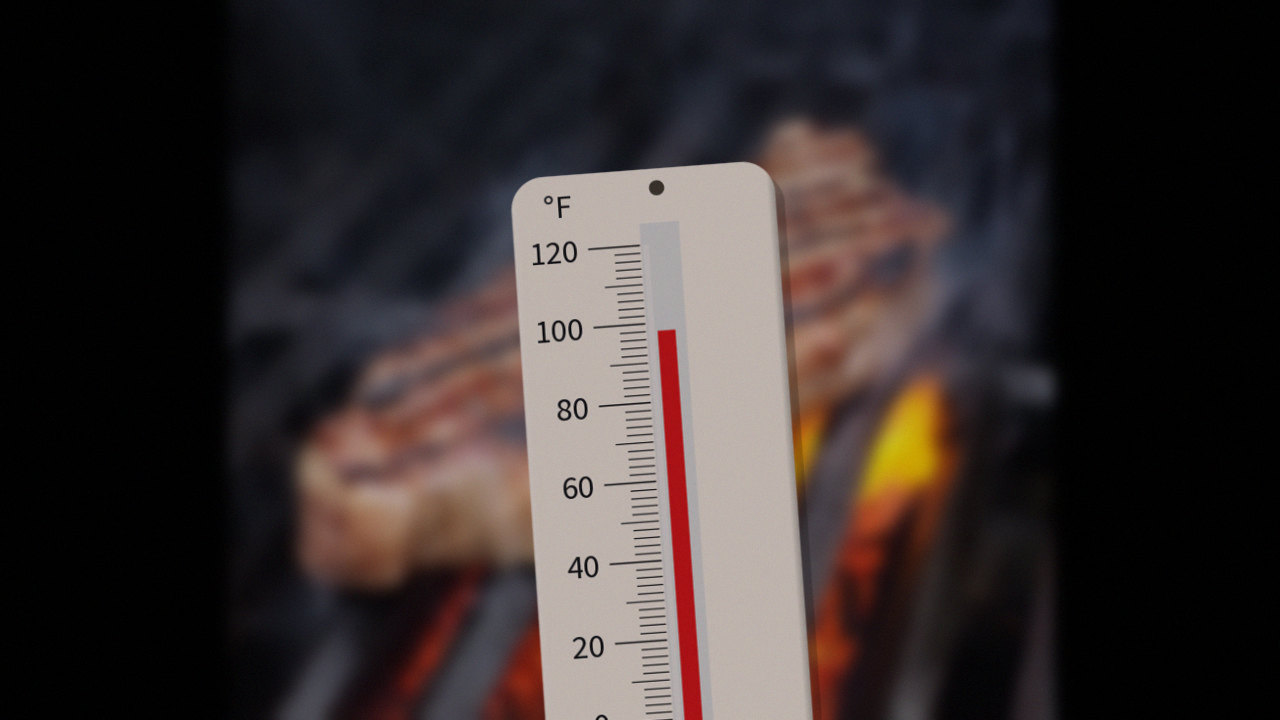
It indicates 98 °F
